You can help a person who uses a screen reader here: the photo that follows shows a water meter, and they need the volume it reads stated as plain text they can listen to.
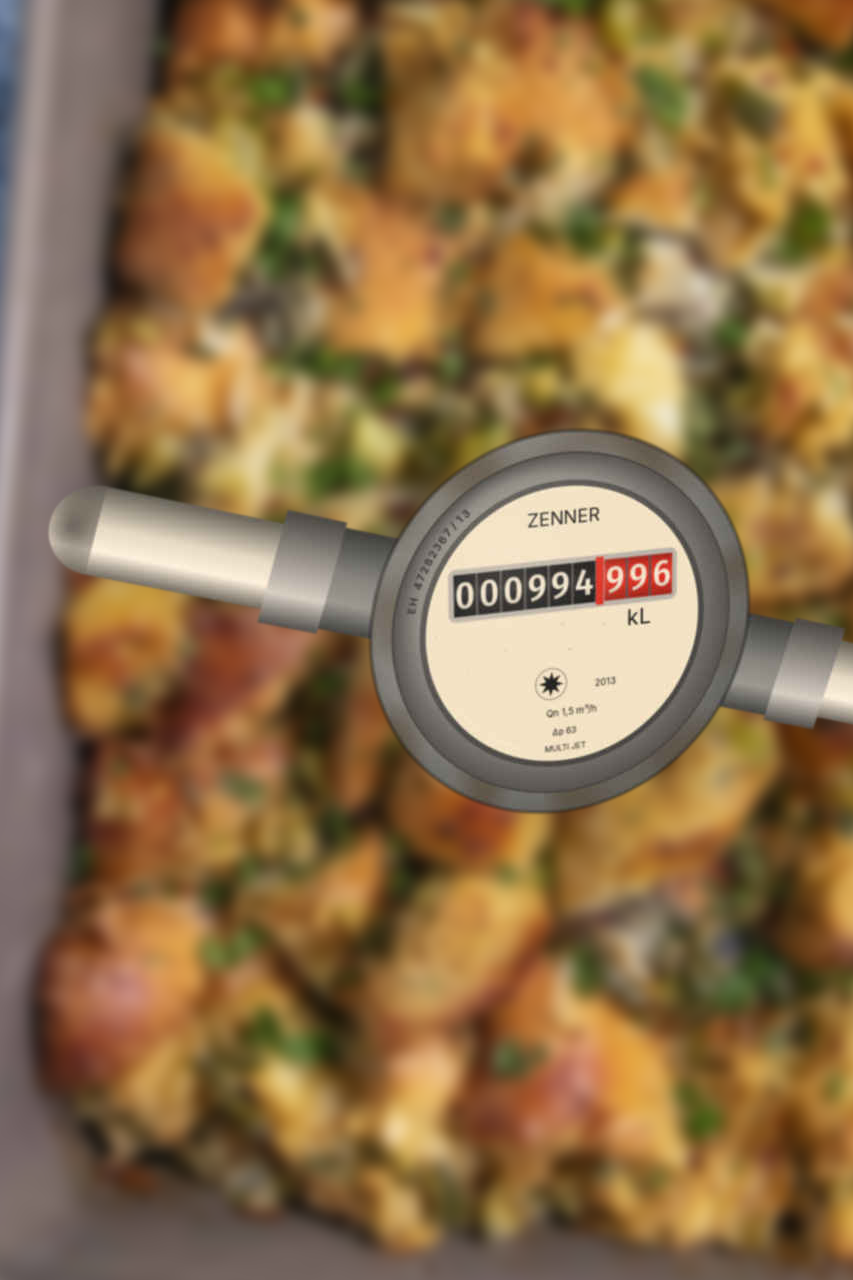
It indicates 994.996 kL
